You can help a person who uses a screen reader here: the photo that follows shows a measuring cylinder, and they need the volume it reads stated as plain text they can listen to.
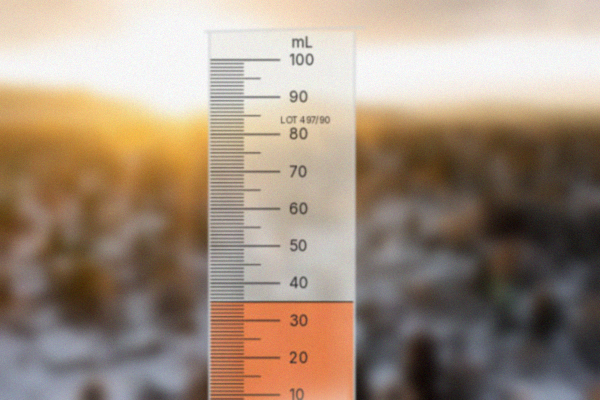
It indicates 35 mL
